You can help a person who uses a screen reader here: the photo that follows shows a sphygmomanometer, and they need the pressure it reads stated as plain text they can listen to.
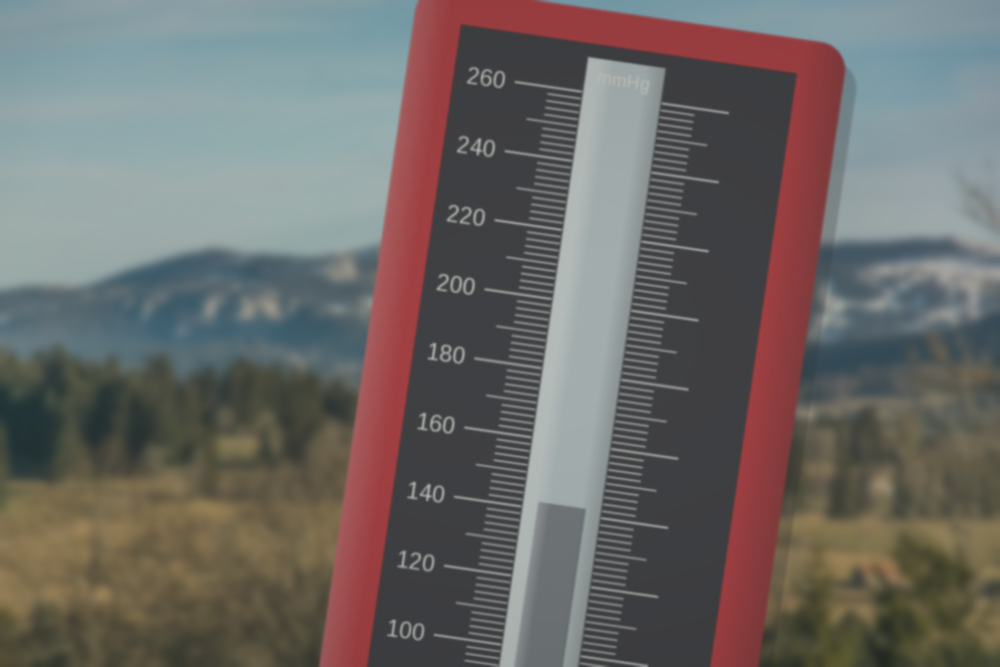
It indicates 142 mmHg
